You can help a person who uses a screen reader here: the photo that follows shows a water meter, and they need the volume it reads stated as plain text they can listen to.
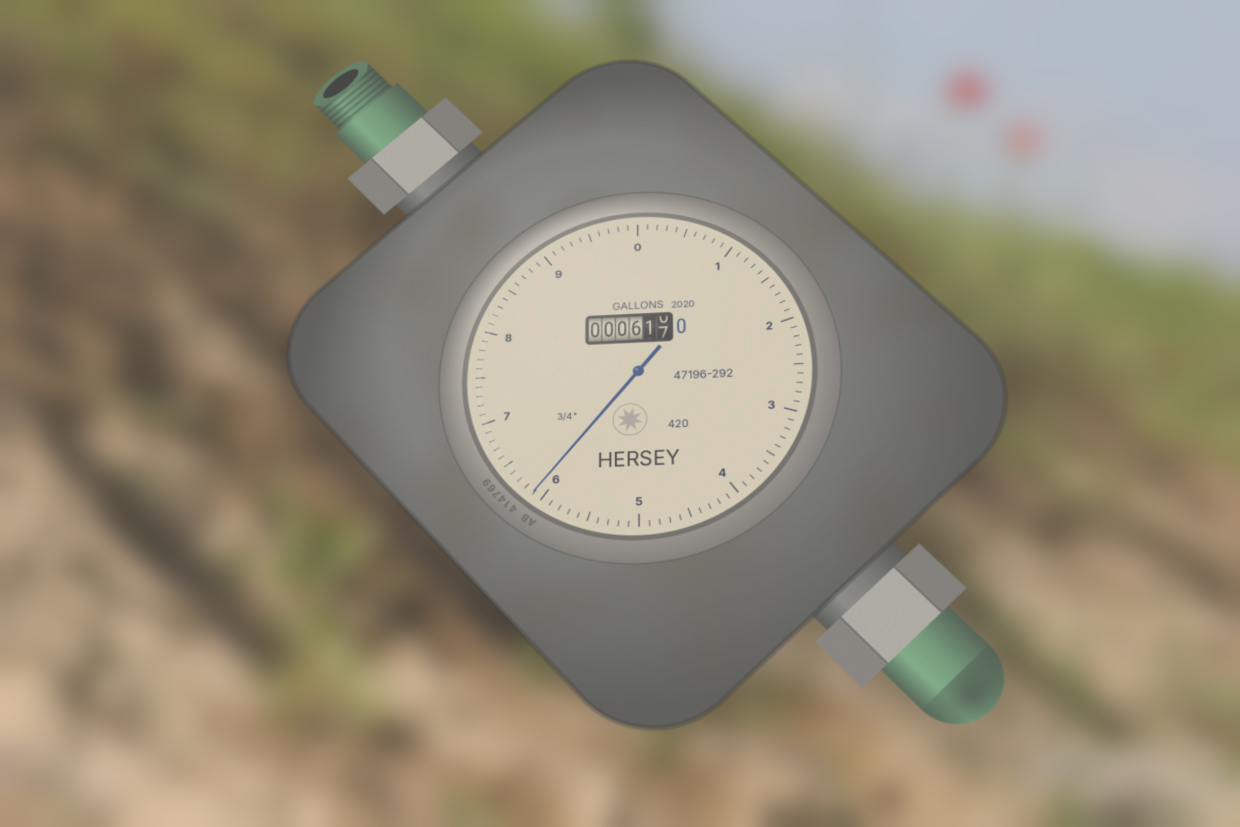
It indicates 6166.1 gal
